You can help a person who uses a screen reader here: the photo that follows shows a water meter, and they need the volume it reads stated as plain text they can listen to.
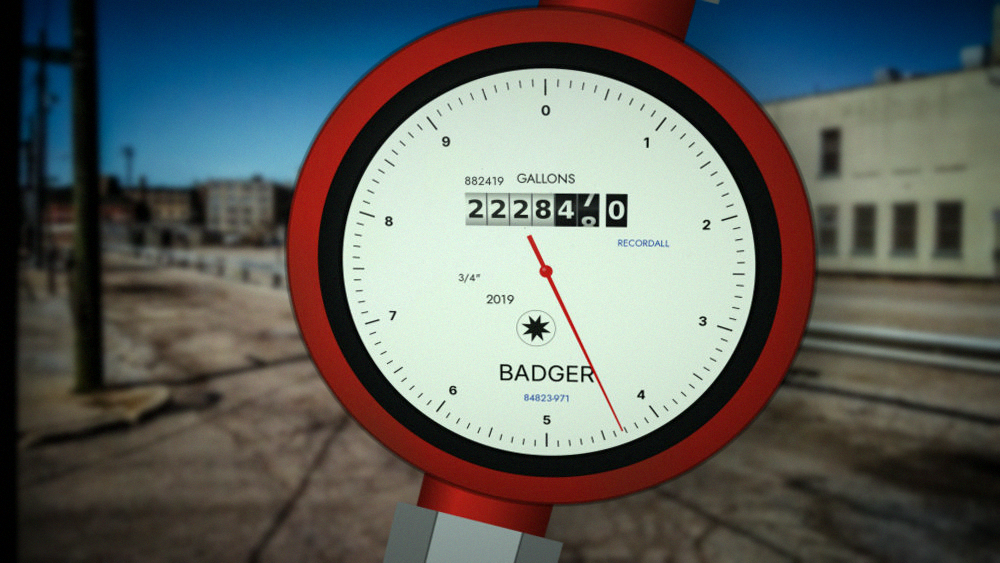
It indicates 2228474.3 gal
